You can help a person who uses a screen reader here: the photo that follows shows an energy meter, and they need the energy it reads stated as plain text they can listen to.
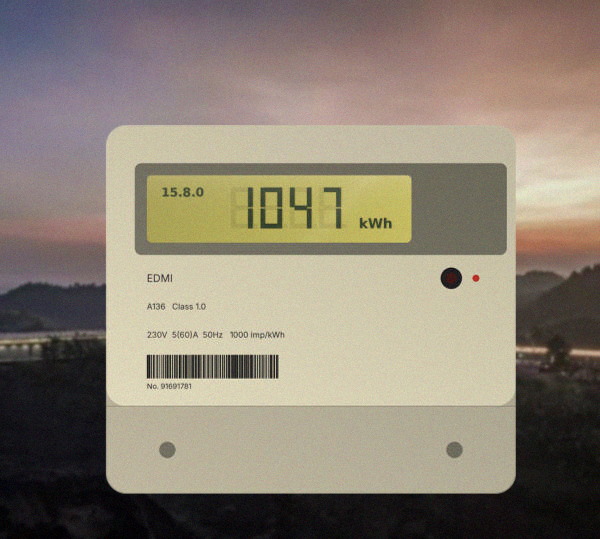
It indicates 1047 kWh
